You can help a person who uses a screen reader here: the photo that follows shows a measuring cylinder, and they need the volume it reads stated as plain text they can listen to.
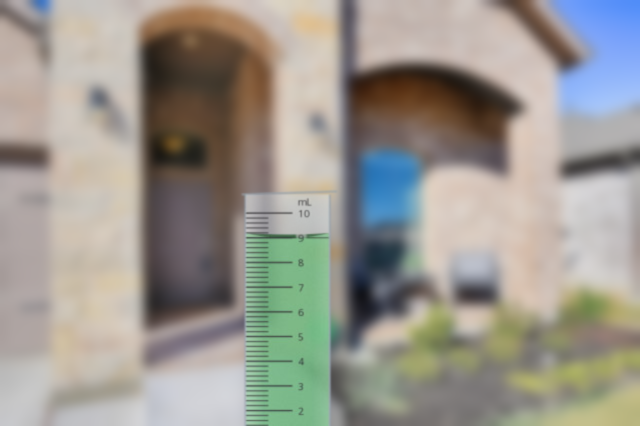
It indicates 9 mL
